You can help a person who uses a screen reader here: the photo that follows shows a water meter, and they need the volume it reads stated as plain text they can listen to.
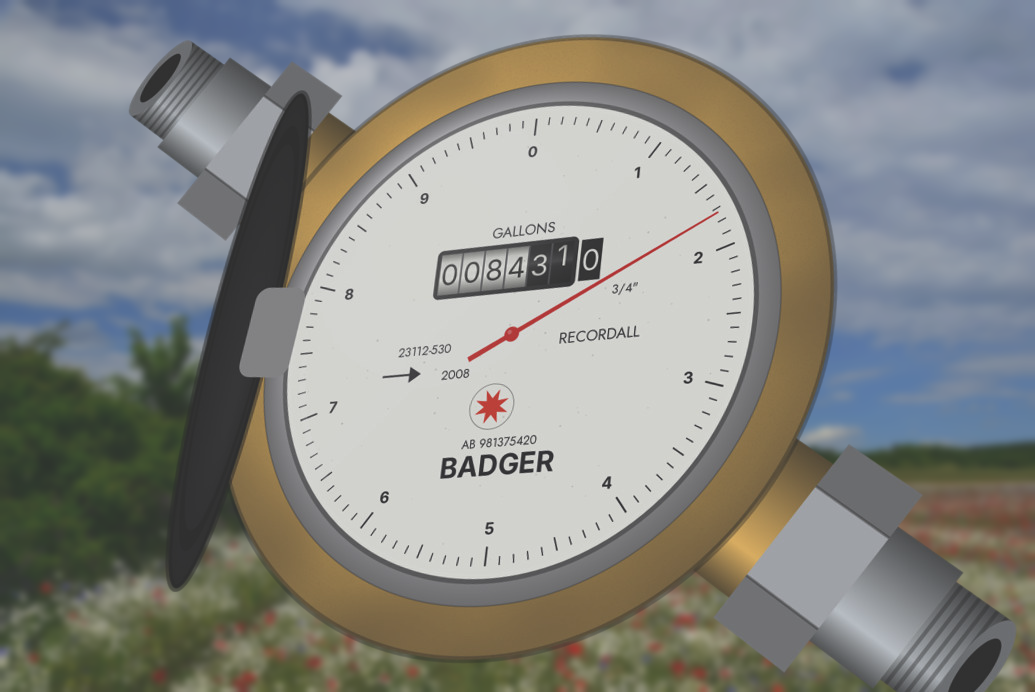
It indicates 84311.7 gal
